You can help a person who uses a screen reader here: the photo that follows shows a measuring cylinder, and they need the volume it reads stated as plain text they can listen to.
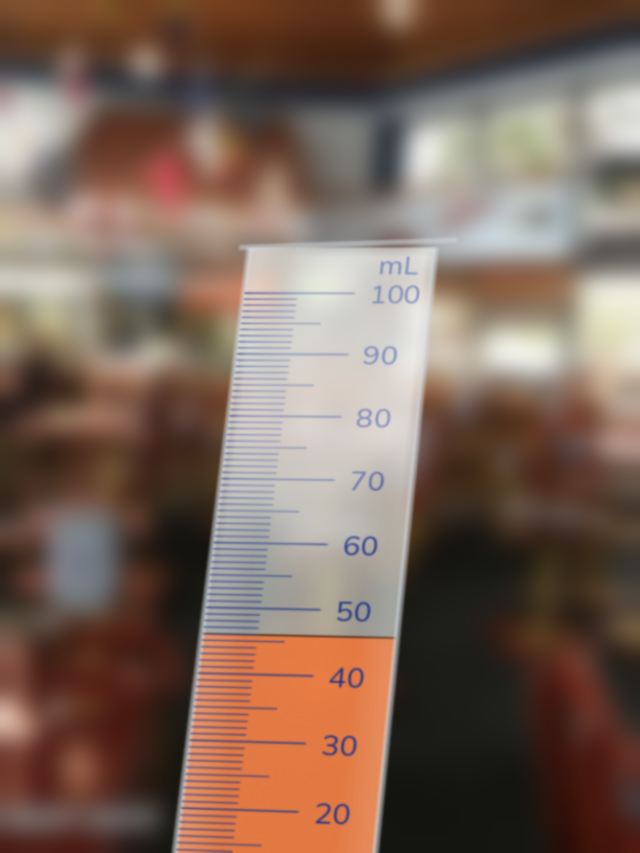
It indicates 46 mL
